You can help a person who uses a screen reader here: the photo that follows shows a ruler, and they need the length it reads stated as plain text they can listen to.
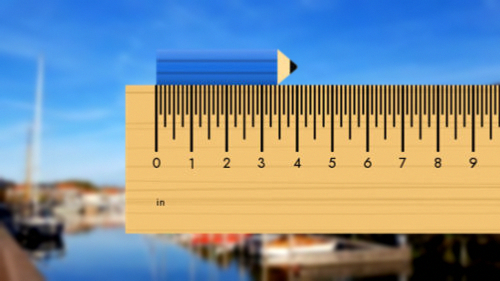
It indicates 4 in
